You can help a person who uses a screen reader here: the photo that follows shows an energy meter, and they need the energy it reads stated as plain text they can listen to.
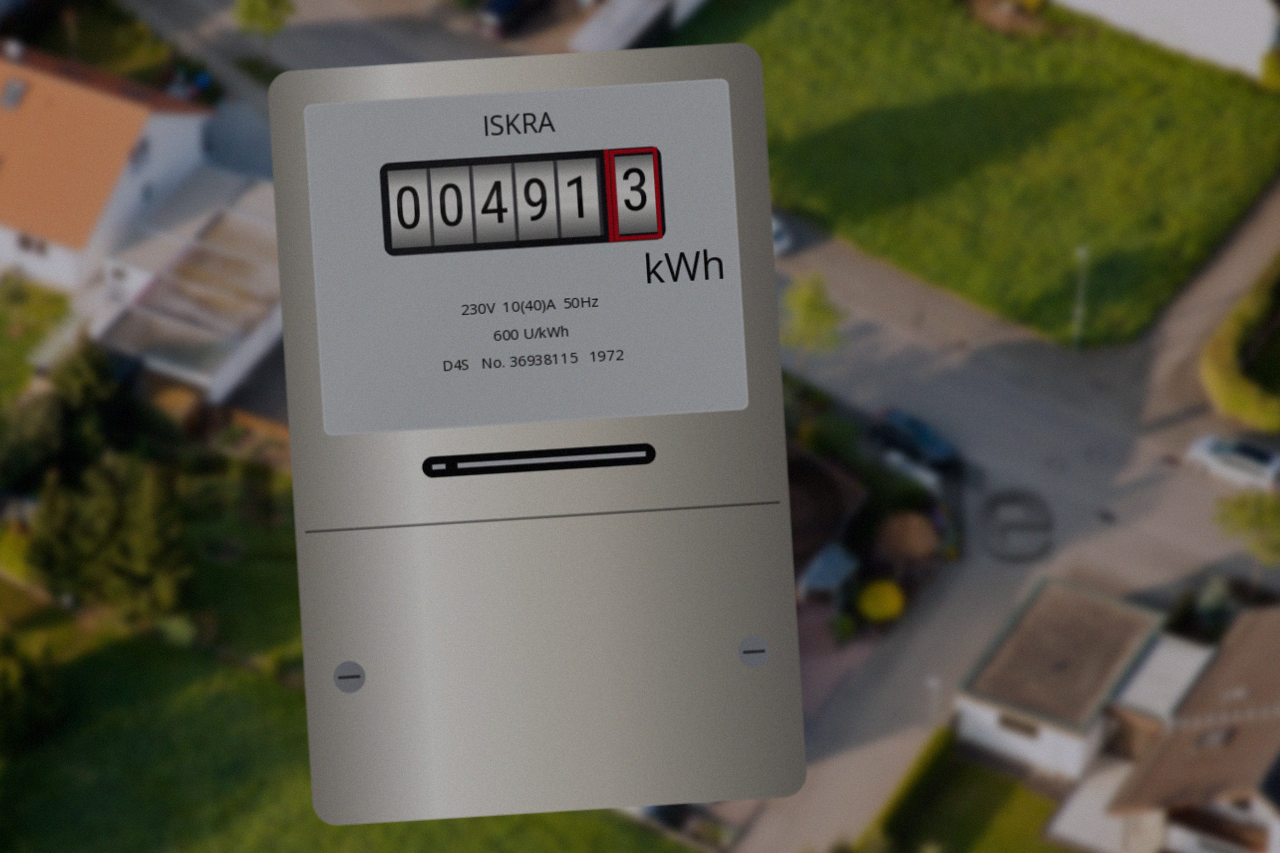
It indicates 491.3 kWh
